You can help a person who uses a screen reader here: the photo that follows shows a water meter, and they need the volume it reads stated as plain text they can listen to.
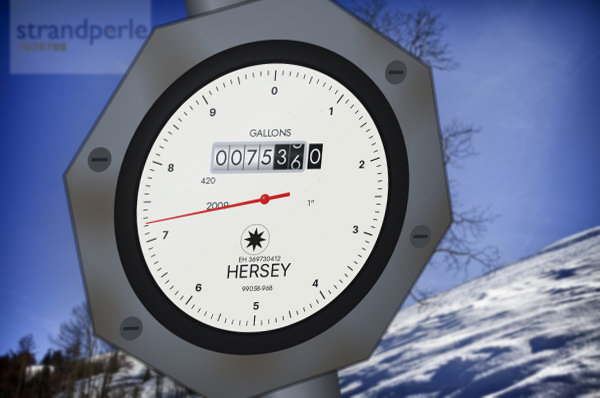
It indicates 75357.2 gal
